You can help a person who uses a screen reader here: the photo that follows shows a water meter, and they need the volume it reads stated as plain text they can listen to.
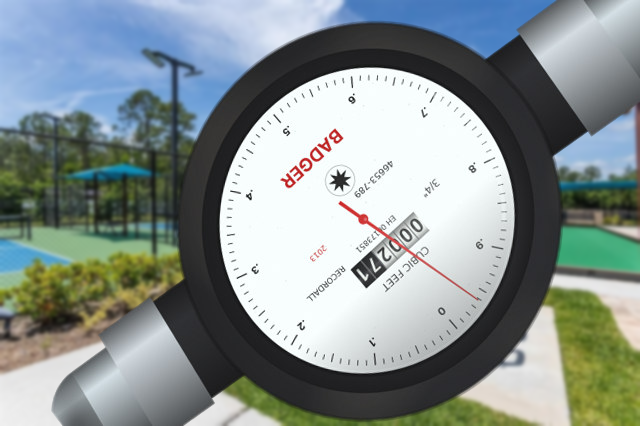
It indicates 270.96 ft³
